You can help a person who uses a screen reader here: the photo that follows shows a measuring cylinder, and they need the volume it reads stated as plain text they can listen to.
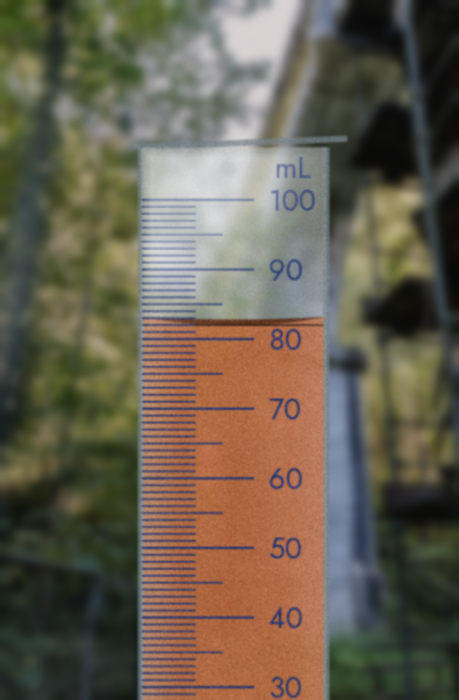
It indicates 82 mL
